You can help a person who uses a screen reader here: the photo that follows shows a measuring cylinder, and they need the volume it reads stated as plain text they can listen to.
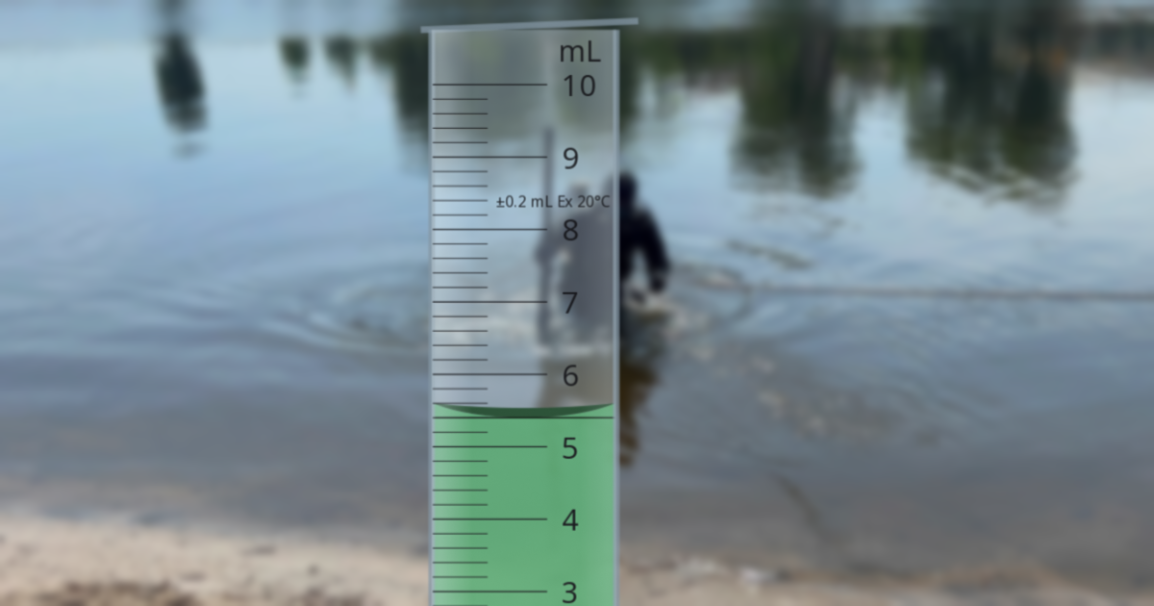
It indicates 5.4 mL
